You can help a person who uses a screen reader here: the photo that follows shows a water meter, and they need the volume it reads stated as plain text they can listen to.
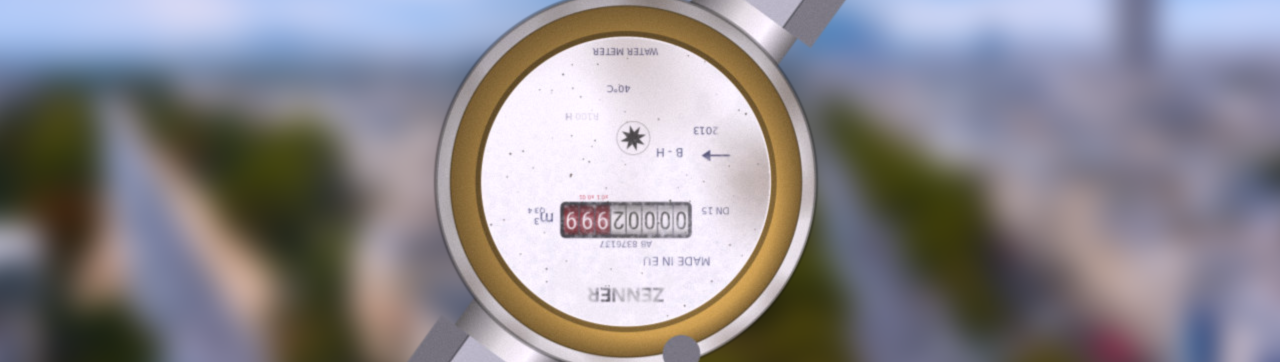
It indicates 2.999 m³
